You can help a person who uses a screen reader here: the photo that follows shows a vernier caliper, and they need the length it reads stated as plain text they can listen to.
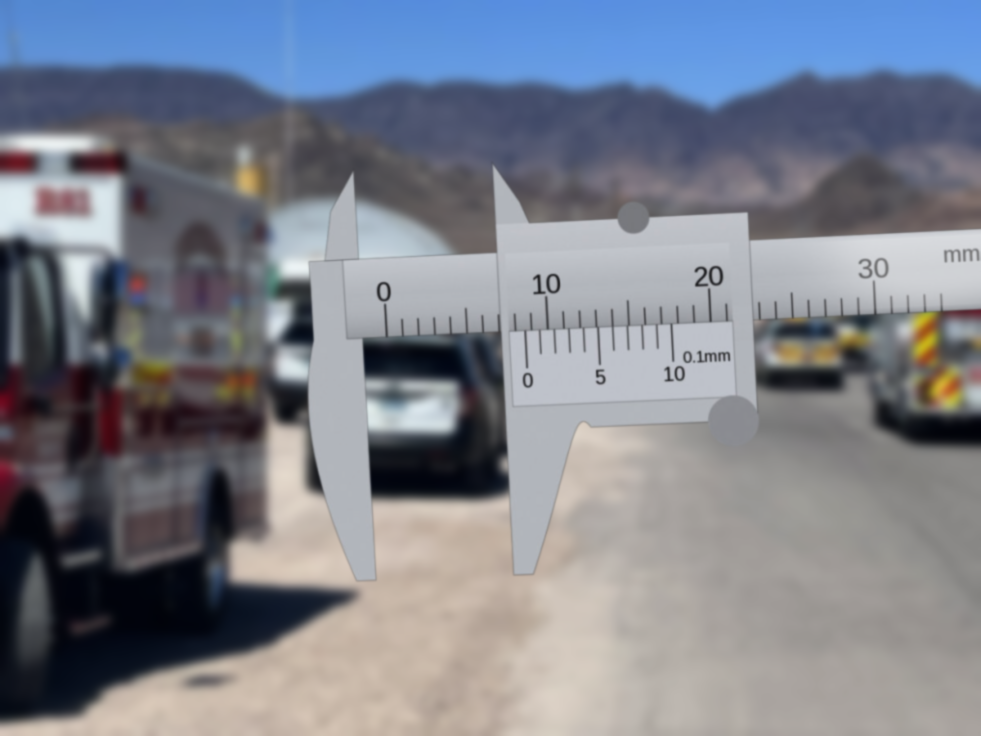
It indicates 8.6 mm
